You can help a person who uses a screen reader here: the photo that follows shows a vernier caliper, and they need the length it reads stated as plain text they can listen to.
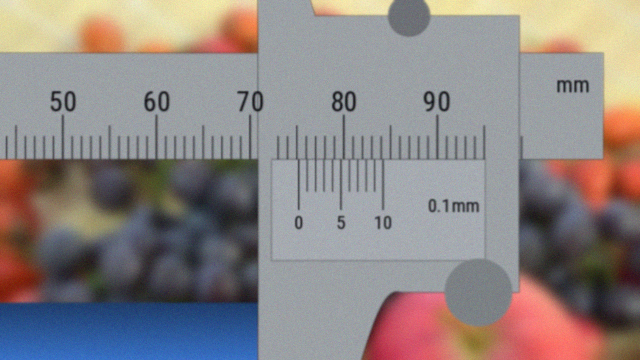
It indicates 75.2 mm
